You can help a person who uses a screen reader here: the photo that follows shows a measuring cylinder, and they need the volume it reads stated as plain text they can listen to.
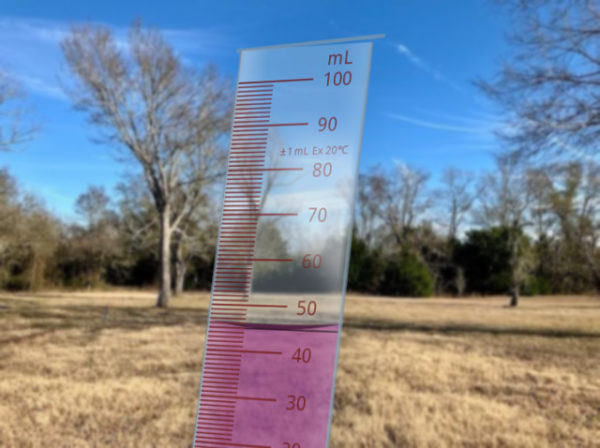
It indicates 45 mL
